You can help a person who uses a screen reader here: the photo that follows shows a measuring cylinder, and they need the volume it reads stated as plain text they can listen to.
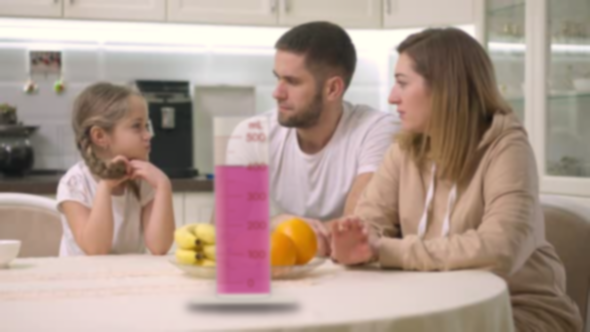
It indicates 400 mL
